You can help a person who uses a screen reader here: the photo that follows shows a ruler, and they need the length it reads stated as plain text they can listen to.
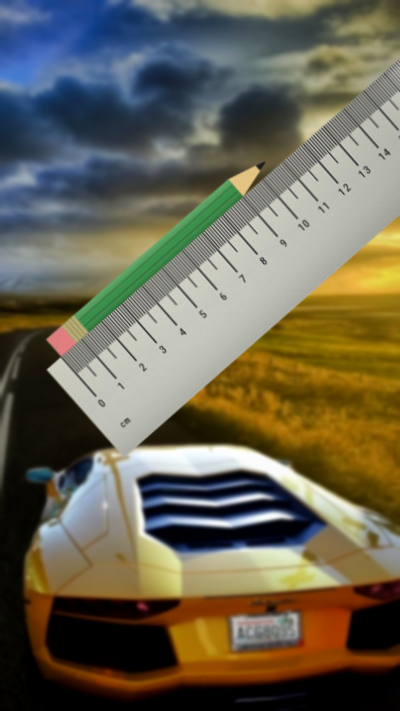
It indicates 10.5 cm
